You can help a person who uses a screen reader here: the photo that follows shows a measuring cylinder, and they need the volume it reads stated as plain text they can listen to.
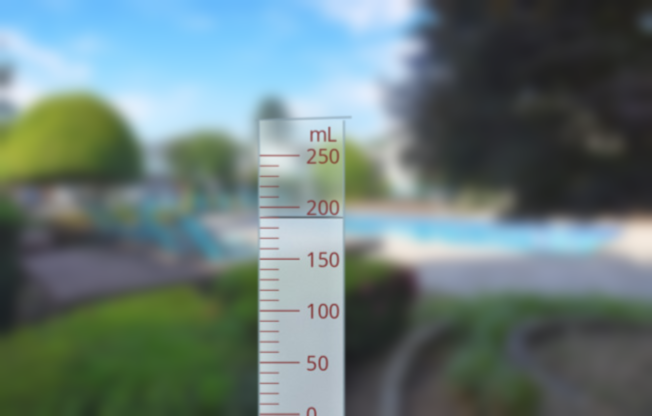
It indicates 190 mL
